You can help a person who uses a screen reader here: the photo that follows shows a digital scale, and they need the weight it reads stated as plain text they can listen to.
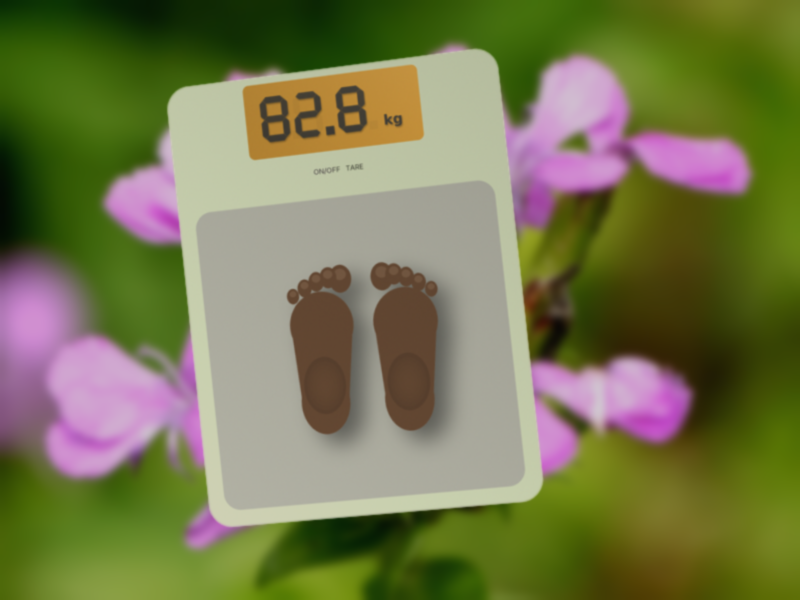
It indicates 82.8 kg
